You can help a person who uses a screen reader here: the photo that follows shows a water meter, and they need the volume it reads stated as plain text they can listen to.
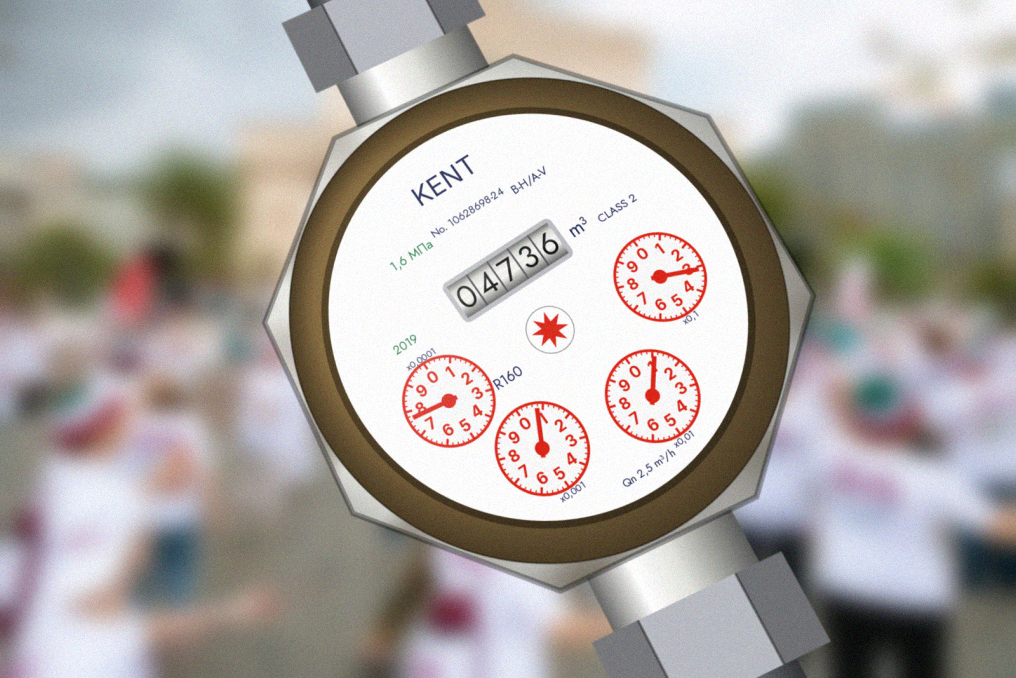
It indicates 4736.3107 m³
